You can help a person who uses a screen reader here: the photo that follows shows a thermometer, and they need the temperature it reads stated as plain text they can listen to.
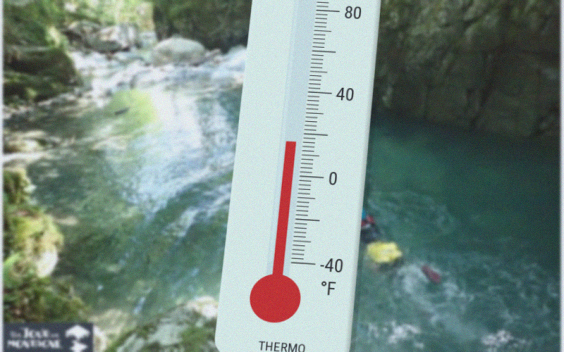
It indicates 16 °F
